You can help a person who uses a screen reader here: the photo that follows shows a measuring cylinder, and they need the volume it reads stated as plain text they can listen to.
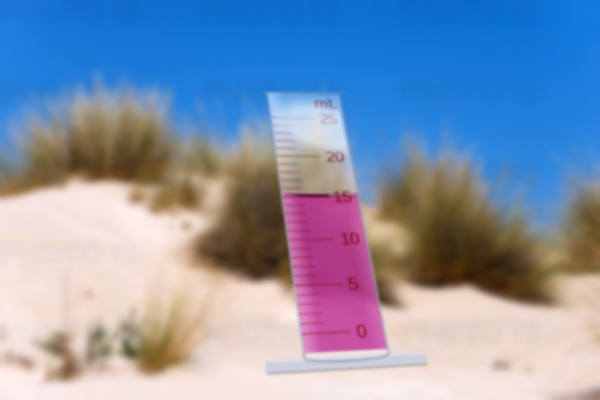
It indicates 15 mL
